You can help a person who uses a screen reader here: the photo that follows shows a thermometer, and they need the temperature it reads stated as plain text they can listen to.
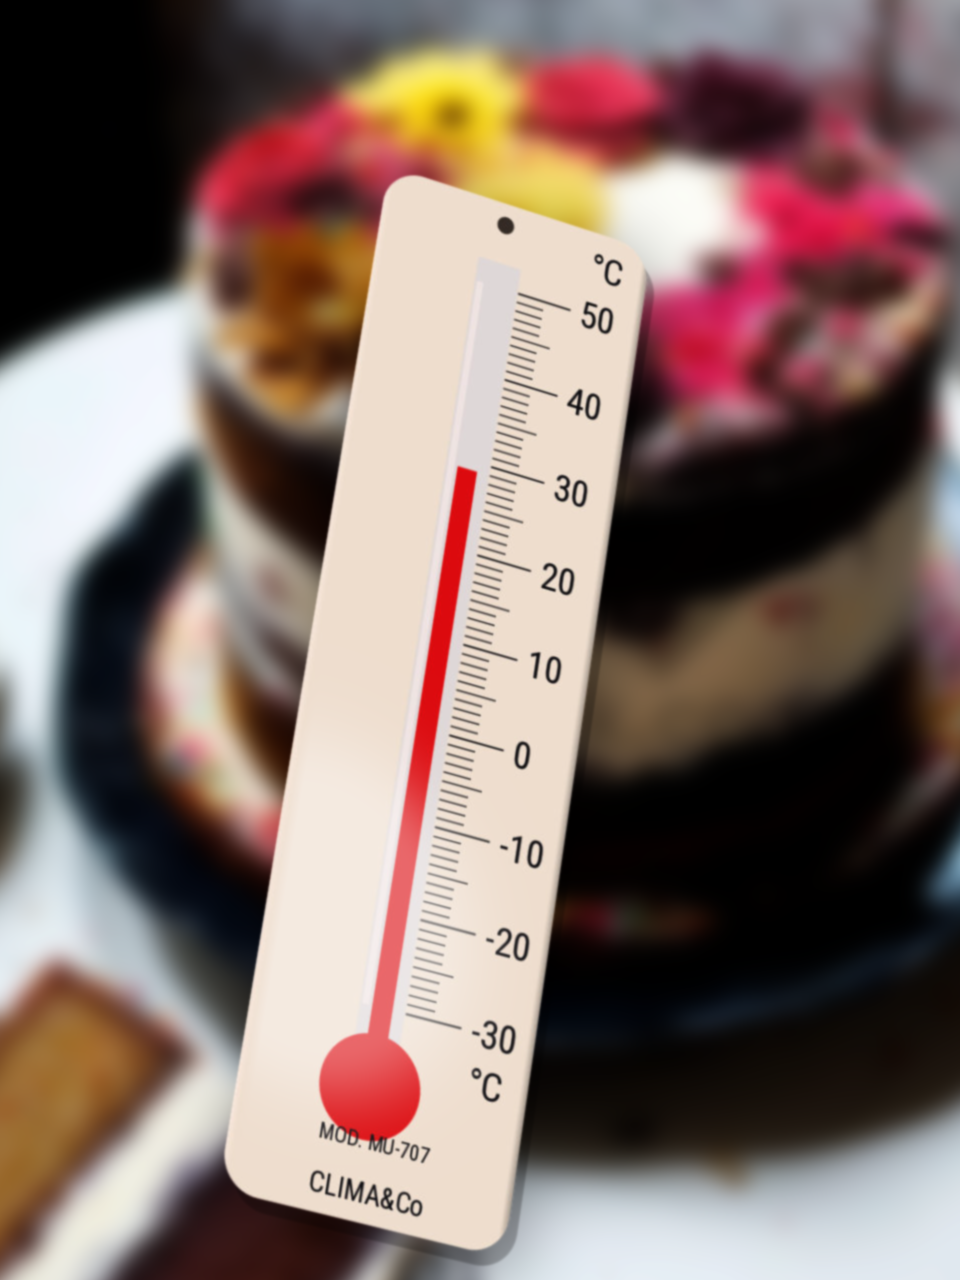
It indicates 29 °C
